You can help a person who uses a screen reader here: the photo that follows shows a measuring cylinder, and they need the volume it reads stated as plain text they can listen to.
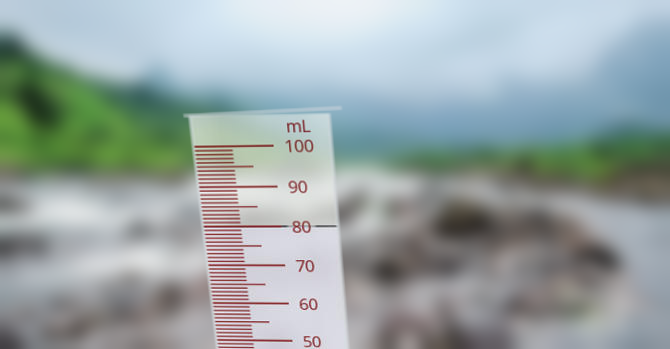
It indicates 80 mL
